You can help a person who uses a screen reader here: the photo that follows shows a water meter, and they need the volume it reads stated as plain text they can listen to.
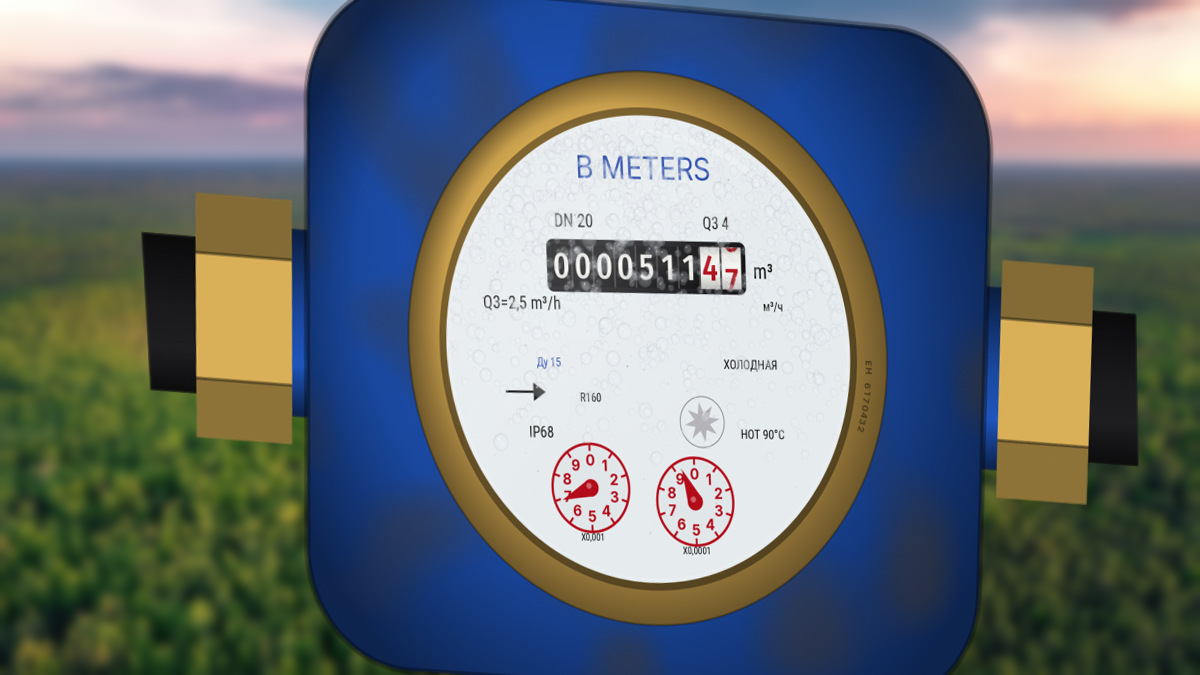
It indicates 511.4669 m³
